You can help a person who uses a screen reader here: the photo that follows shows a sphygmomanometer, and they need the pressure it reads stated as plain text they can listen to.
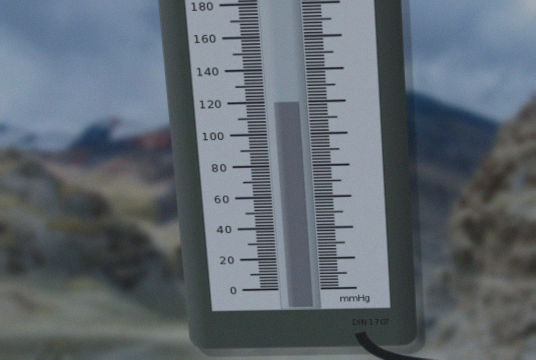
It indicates 120 mmHg
